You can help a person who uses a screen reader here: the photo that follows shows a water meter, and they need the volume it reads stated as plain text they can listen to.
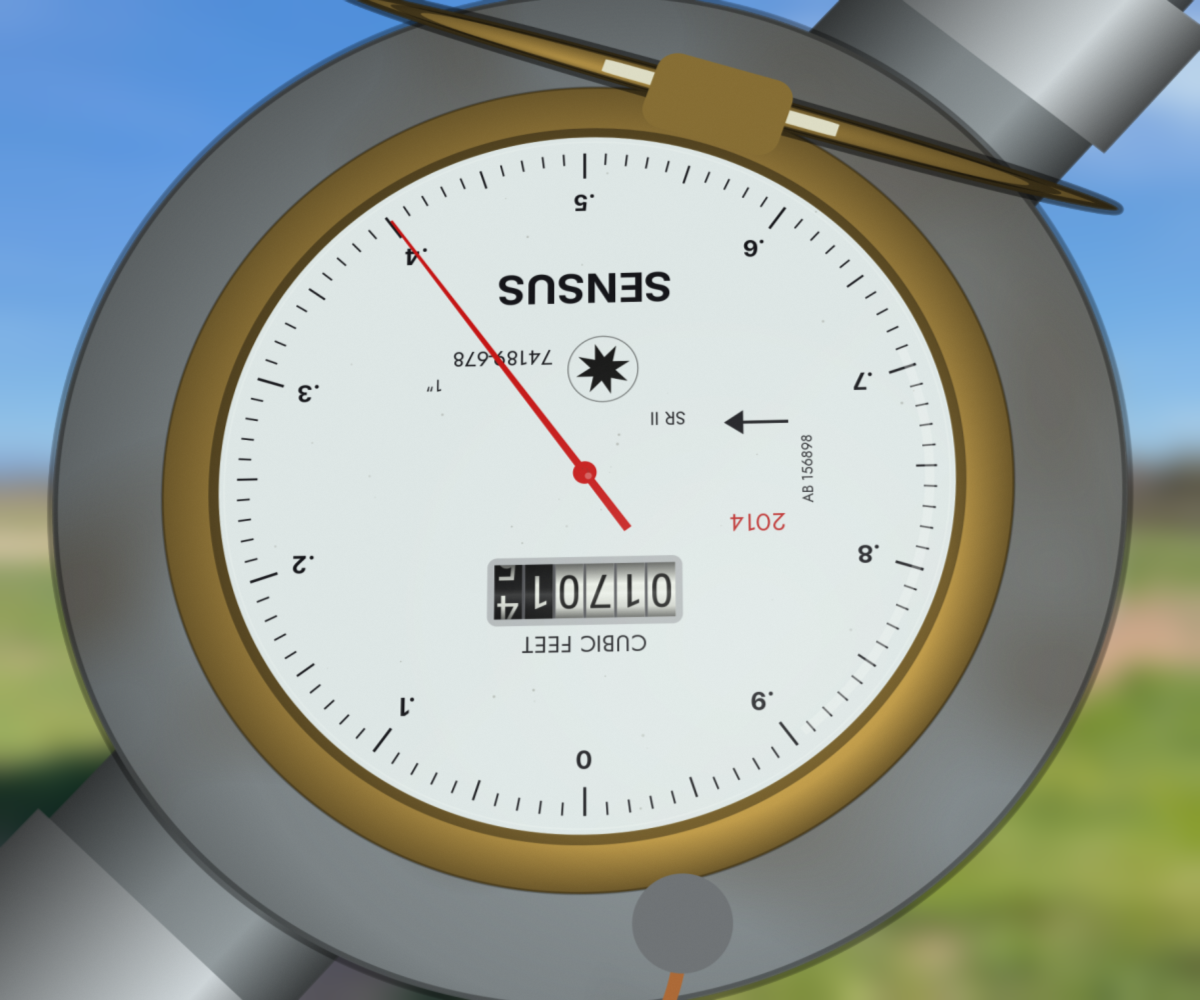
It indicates 17014.40 ft³
